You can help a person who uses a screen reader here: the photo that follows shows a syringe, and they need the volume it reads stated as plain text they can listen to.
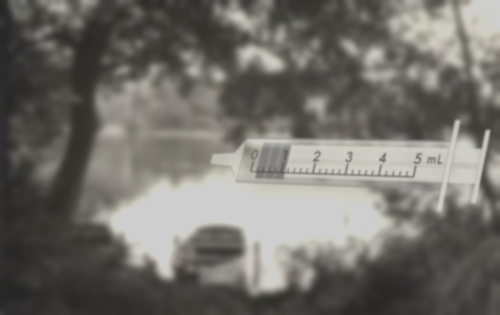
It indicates 0.2 mL
